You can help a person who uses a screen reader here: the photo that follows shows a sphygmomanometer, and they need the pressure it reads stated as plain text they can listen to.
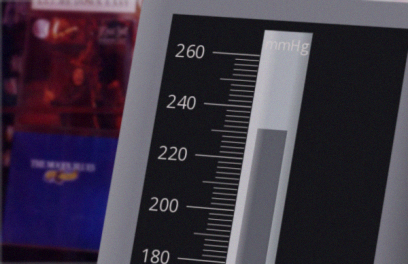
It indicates 232 mmHg
